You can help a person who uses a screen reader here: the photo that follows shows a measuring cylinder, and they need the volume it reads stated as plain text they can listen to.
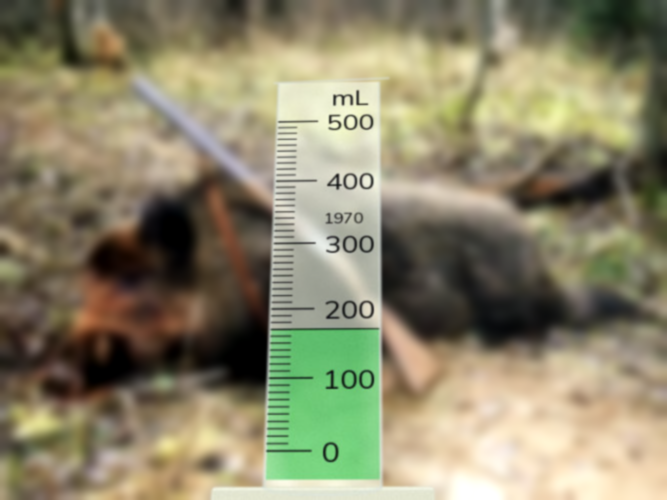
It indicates 170 mL
